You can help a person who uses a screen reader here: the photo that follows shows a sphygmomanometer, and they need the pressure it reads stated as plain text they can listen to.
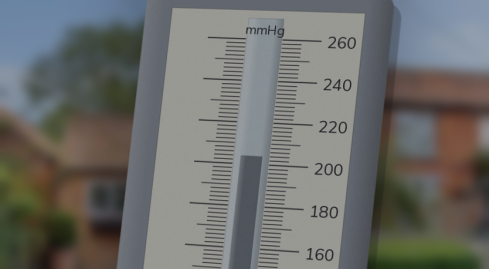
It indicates 204 mmHg
